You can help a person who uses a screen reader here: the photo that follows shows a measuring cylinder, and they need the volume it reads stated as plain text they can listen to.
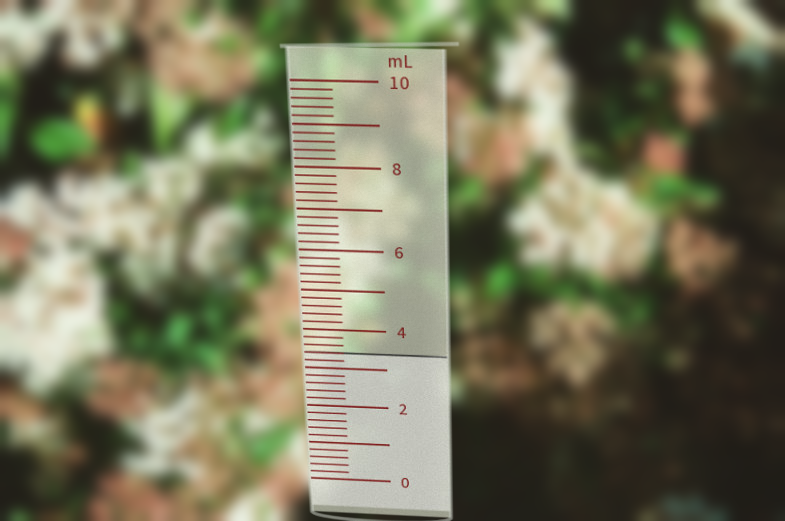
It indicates 3.4 mL
